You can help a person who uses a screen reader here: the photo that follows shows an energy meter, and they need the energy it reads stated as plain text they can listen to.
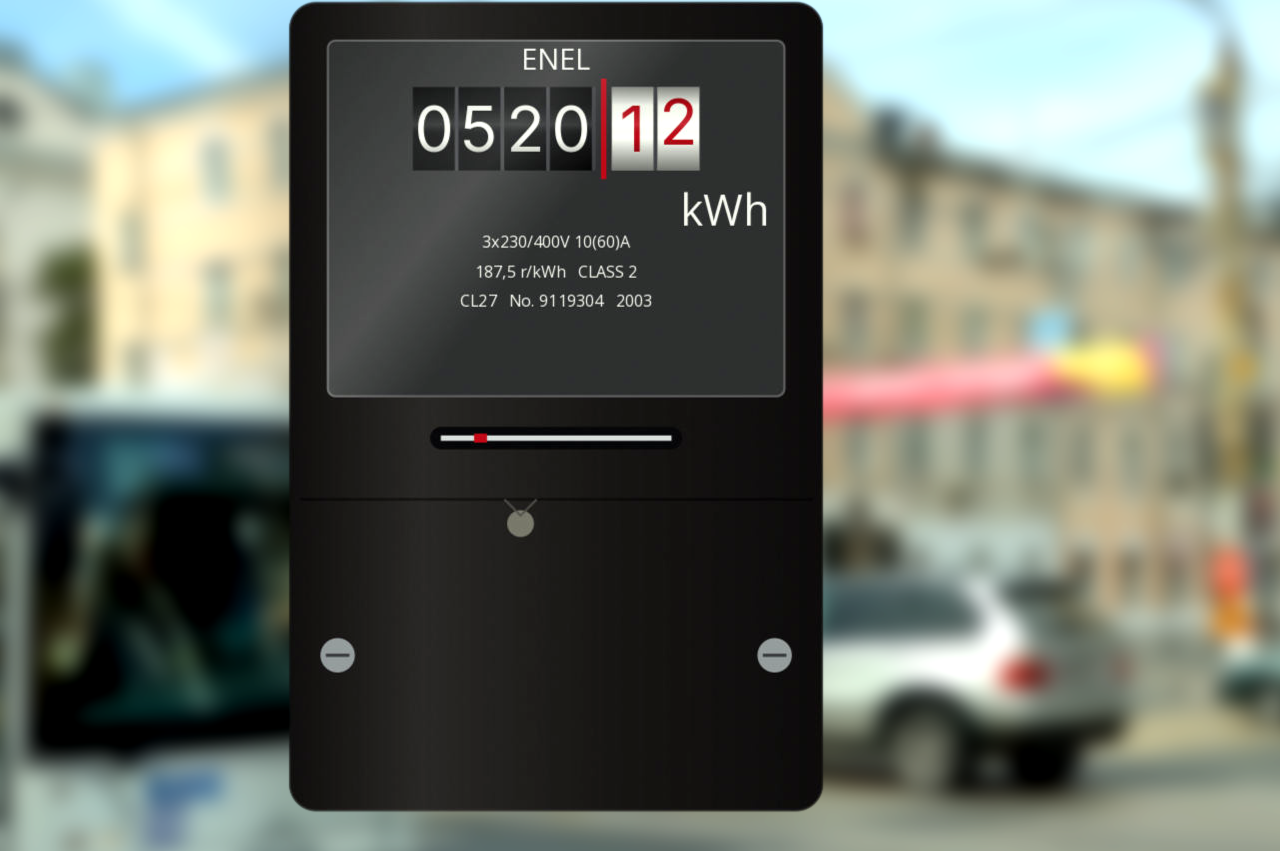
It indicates 520.12 kWh
